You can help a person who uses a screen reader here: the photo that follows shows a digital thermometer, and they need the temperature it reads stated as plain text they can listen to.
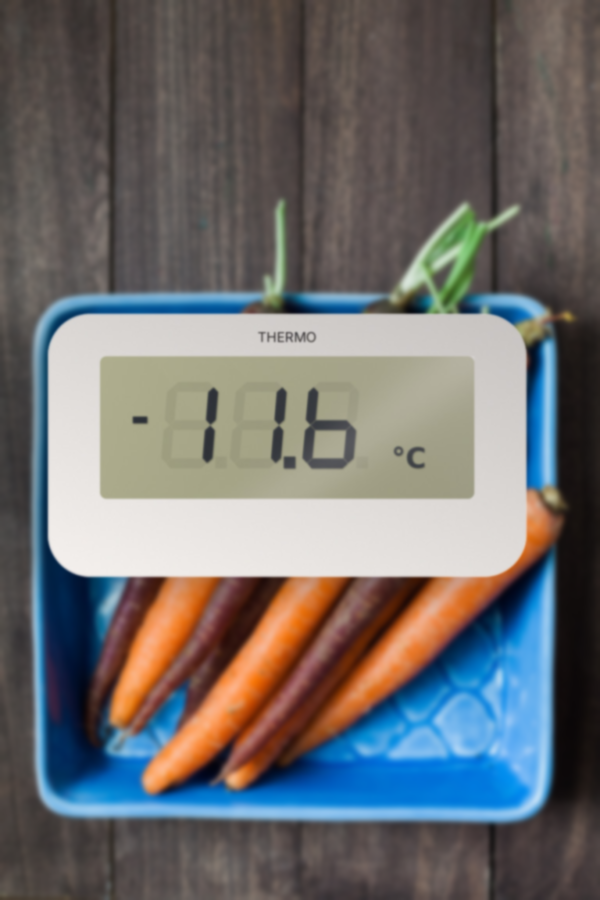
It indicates -11.6 °C
